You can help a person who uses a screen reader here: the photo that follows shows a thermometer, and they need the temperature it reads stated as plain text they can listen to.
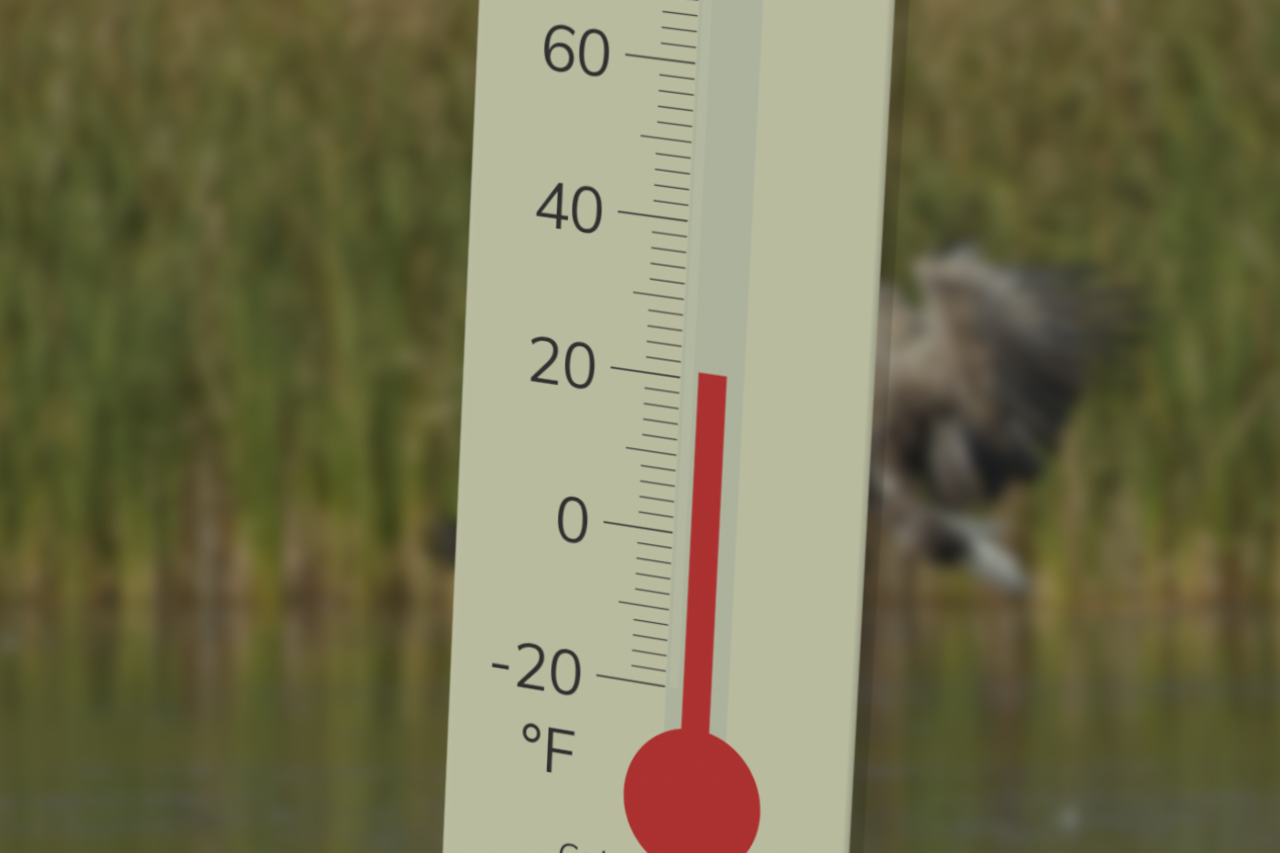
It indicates 21 °F
